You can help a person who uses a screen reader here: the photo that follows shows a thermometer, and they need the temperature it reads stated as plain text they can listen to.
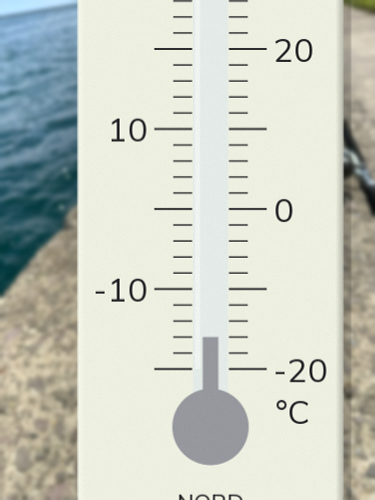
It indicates -16 °C
